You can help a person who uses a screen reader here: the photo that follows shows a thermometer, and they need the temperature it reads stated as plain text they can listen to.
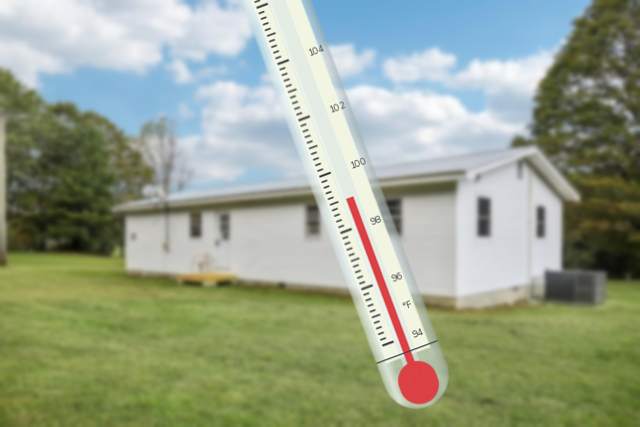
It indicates 99 °F
